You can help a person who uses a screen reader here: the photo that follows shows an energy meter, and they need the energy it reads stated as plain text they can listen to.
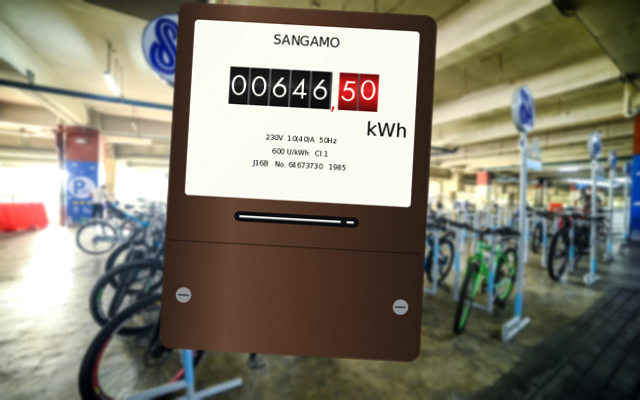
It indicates 646.50 kWh
